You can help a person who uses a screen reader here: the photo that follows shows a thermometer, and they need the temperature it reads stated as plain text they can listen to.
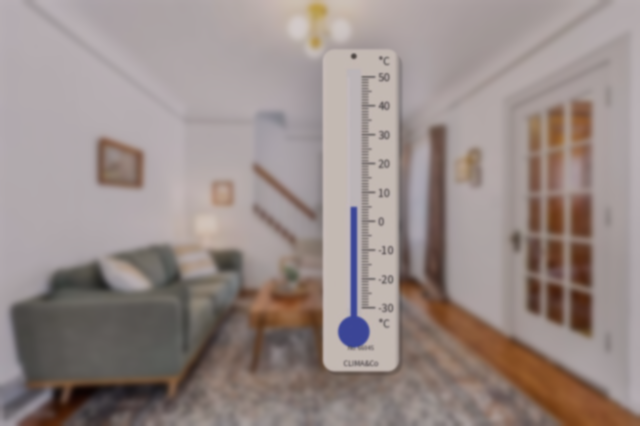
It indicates 5 °C
